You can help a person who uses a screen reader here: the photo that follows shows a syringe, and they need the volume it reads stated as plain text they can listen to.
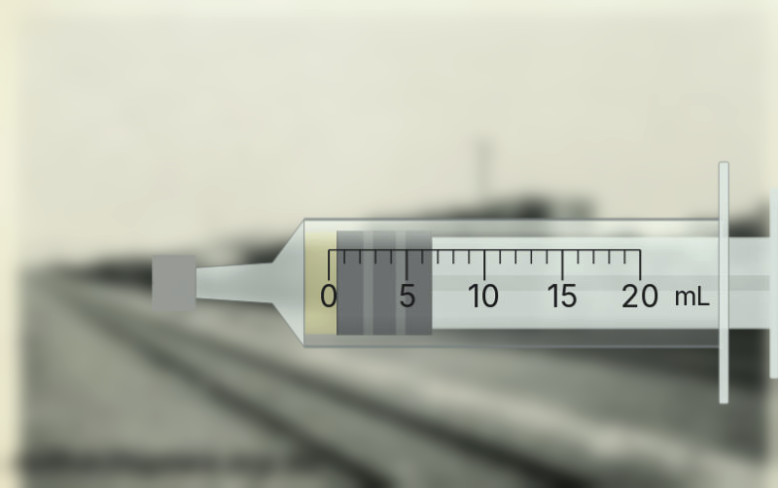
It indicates 0.5 mL
